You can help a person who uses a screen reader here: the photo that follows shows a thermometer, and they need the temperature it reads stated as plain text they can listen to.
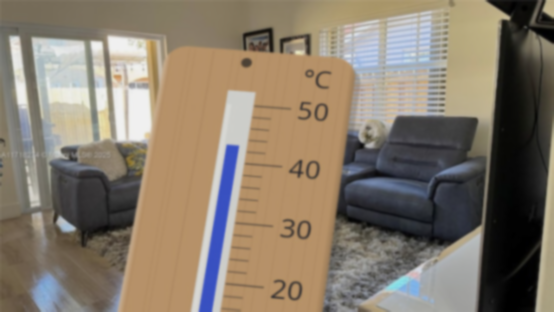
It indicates 43 °C
